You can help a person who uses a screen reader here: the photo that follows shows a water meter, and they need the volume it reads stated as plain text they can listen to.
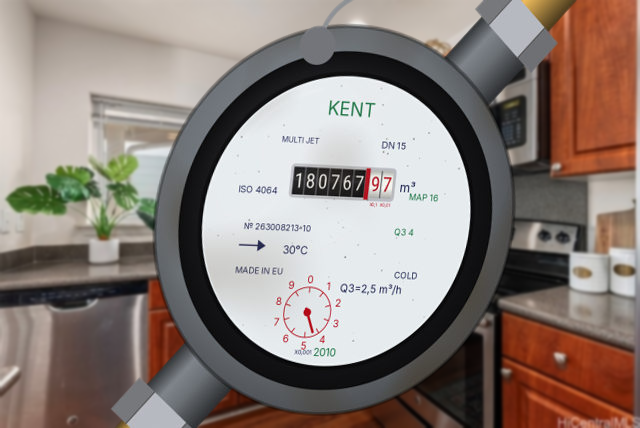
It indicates 180767.974 m³
